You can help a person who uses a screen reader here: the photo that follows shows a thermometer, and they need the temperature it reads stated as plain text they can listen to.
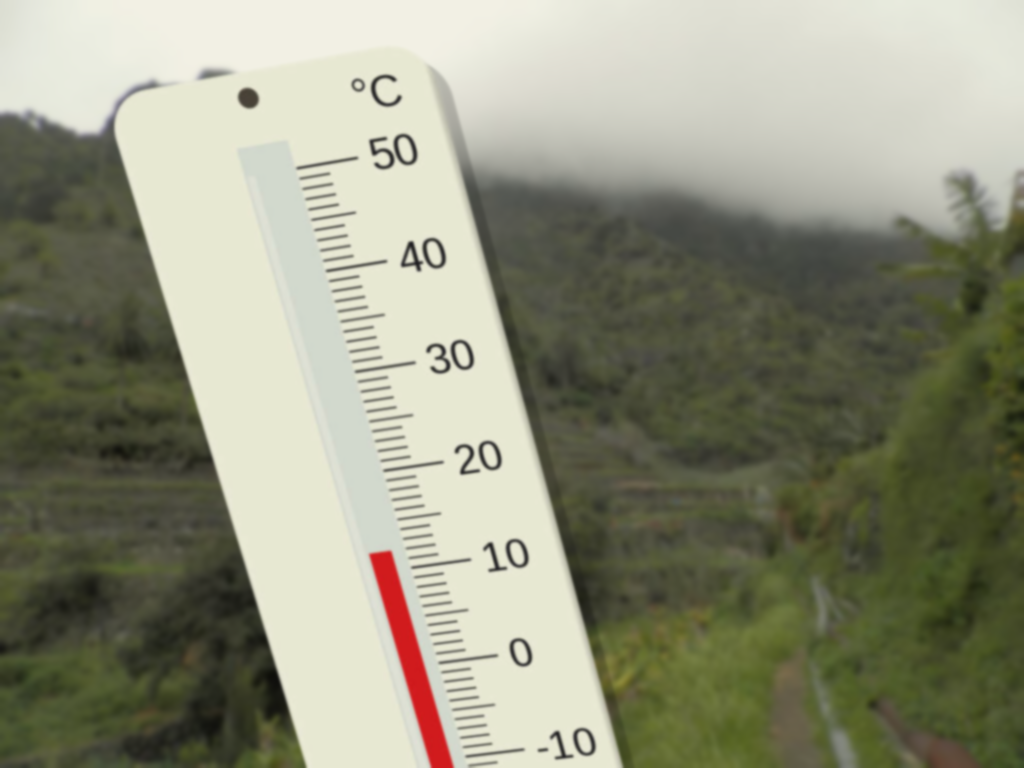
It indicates 12 °C
